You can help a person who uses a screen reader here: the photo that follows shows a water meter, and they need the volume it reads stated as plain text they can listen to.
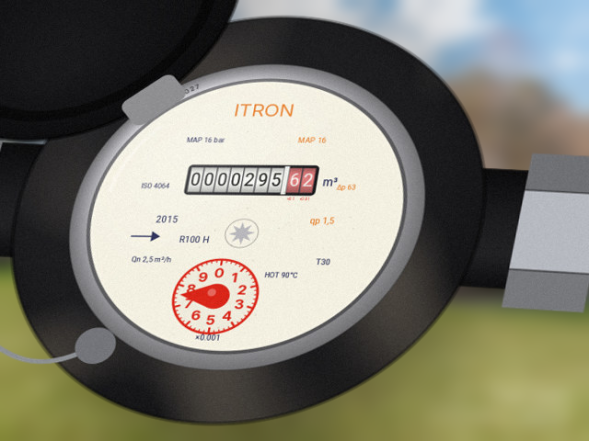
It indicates 295.627 m³
